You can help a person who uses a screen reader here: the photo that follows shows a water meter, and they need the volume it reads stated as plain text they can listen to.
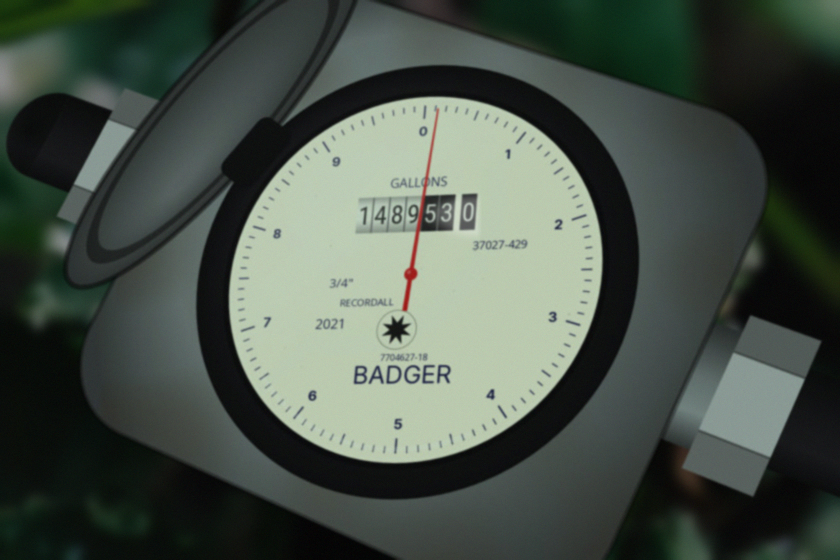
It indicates 1489530.1 gal
